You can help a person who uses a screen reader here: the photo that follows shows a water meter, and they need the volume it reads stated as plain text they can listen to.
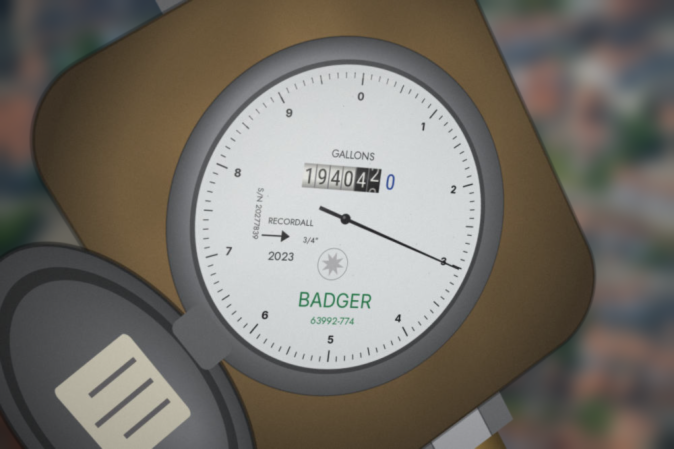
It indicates 1940423.0 gal
